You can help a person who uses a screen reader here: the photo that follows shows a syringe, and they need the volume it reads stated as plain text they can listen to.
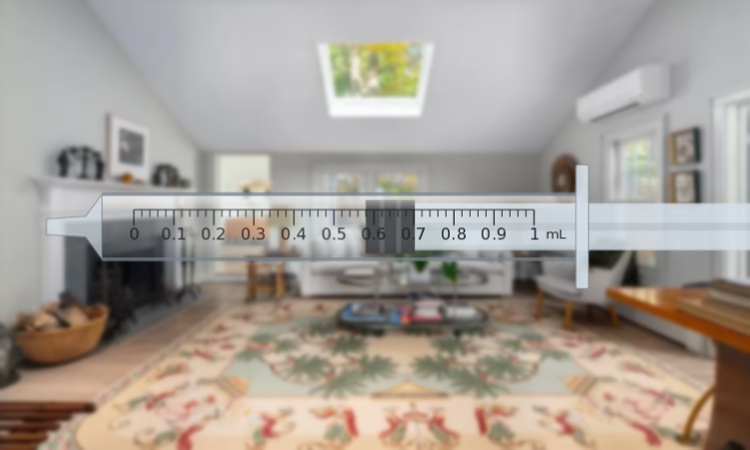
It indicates 0.58 mL
